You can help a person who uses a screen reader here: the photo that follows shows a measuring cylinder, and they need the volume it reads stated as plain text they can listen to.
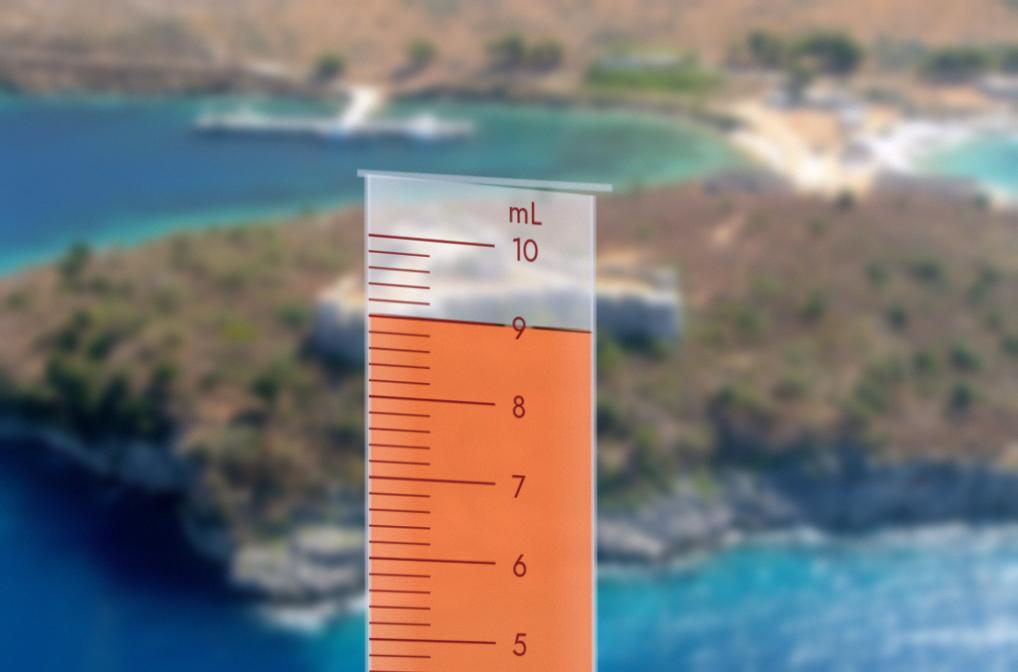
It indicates 9 mL
